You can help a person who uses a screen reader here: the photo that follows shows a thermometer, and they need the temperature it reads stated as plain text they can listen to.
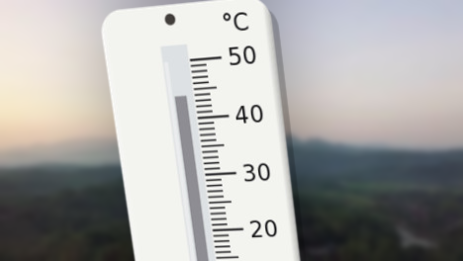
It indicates 44 °C
